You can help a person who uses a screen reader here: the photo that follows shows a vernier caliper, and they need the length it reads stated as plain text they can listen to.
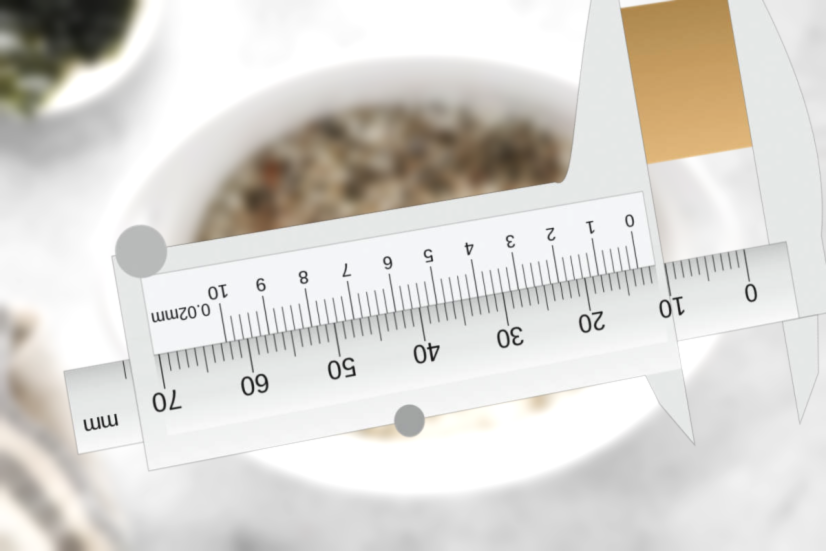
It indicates 13.4 mm
